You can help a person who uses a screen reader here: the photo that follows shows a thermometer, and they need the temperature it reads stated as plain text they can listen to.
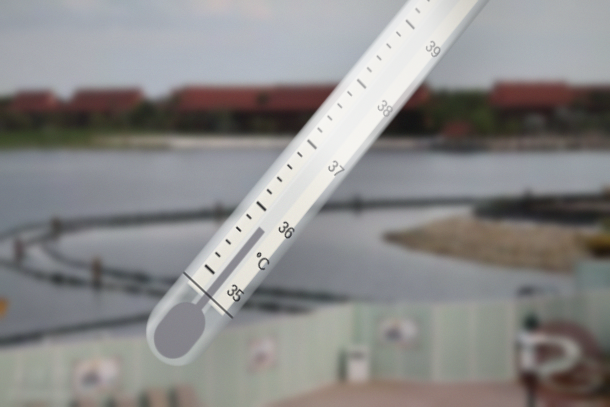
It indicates 35.8 °C
